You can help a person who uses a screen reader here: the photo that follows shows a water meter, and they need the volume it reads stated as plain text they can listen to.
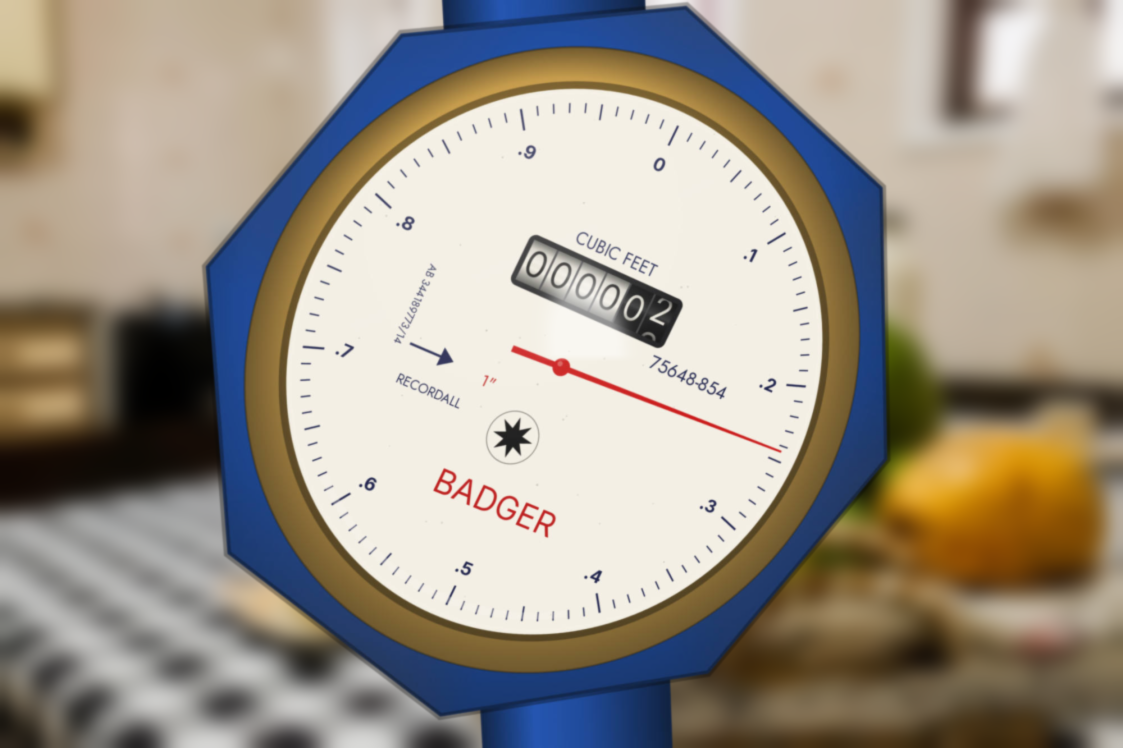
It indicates 2.24 ft³
